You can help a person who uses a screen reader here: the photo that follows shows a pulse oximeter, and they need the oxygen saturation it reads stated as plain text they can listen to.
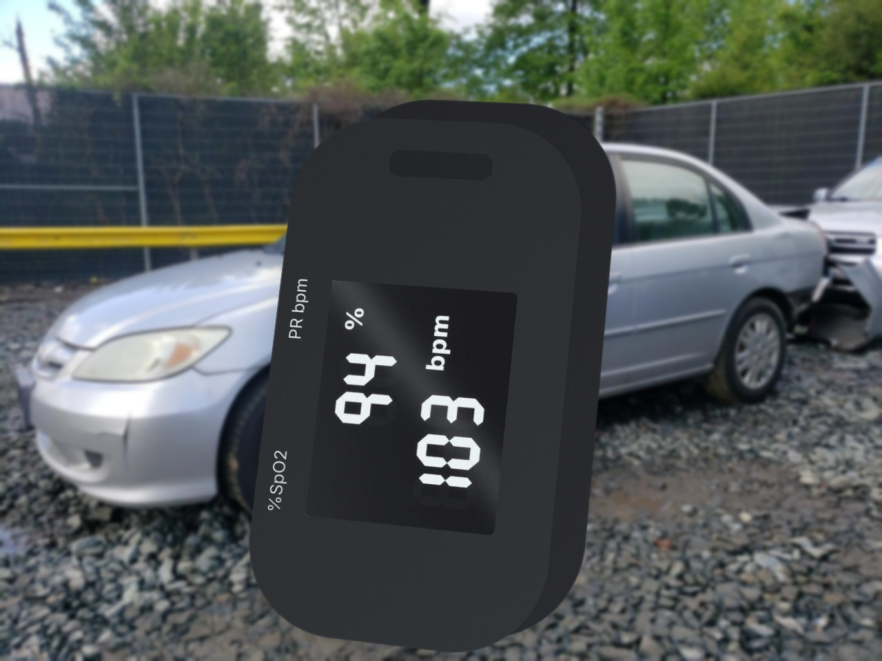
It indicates 94 %
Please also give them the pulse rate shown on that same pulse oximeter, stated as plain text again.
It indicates 103 bpm
